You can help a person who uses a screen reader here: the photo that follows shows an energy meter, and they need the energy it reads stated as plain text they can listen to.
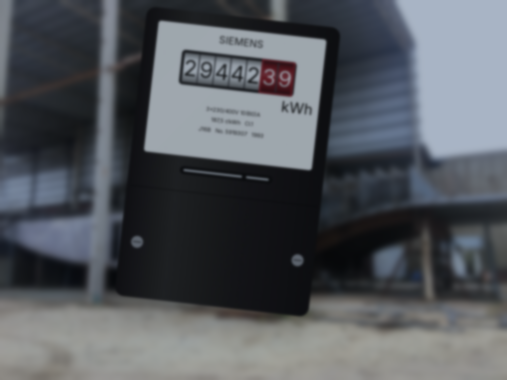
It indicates 29442.39 kWh
